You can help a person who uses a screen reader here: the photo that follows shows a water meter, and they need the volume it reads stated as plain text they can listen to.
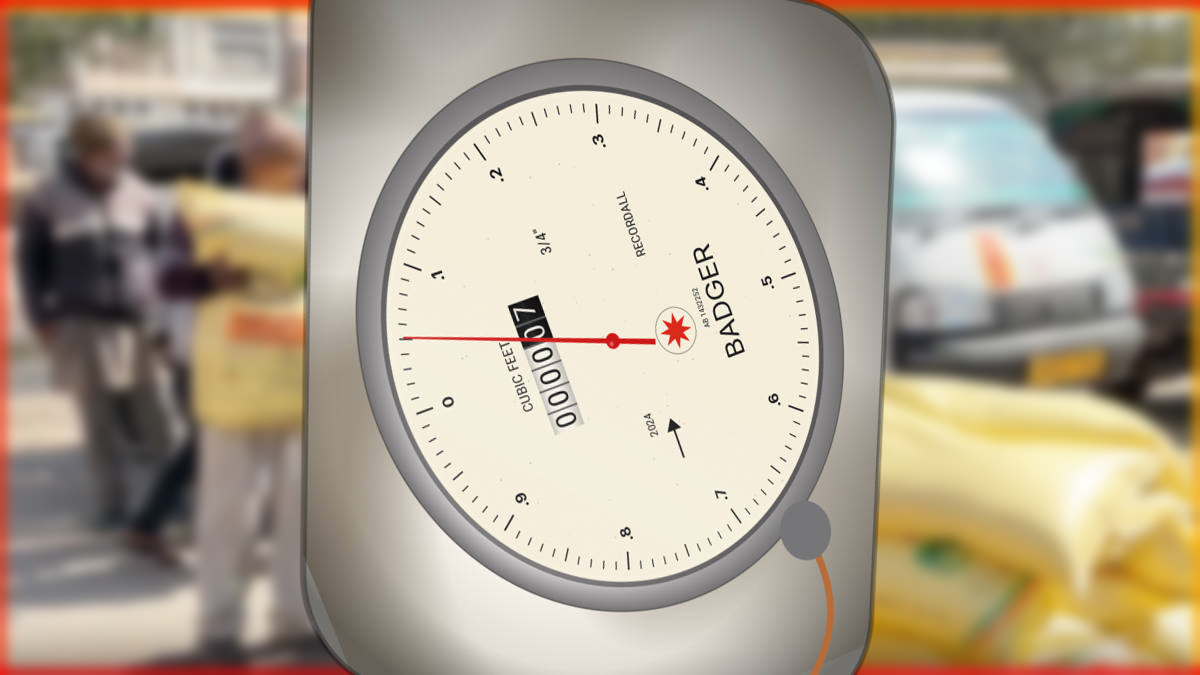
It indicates 7.05 ft³
